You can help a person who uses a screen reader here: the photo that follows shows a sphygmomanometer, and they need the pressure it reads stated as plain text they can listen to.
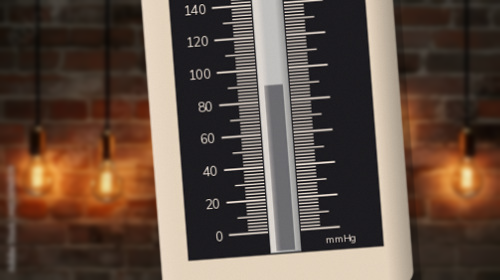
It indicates 90 mmHg
